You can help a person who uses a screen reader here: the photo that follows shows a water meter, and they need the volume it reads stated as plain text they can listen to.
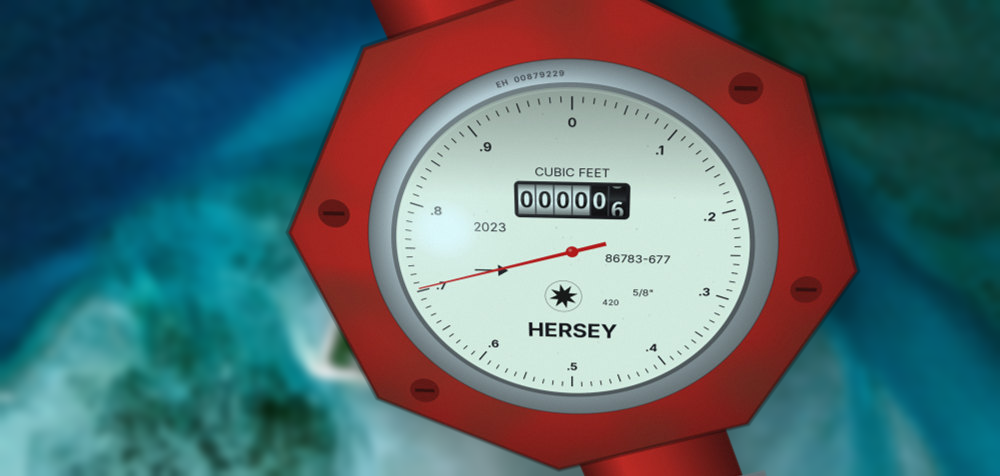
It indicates 5.70 ft³
